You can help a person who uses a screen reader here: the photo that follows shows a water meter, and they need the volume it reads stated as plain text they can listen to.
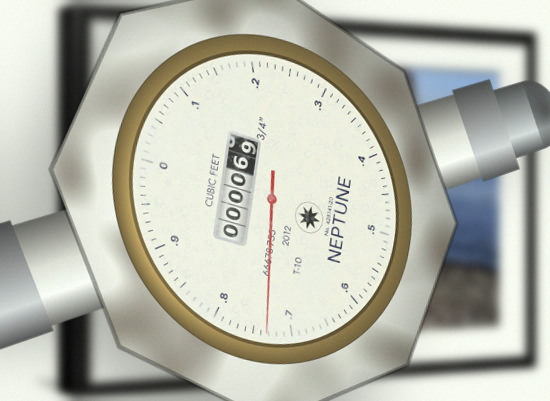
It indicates 68.73 ft³
